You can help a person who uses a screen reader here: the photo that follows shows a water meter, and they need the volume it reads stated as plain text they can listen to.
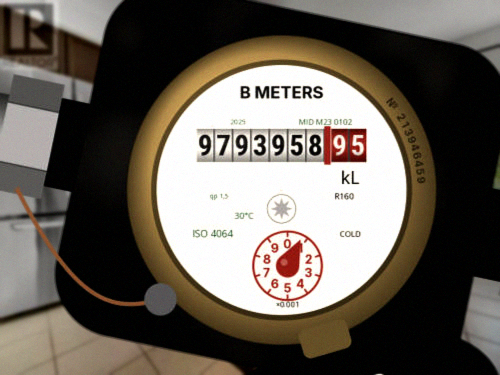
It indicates 9793958.950 kL
